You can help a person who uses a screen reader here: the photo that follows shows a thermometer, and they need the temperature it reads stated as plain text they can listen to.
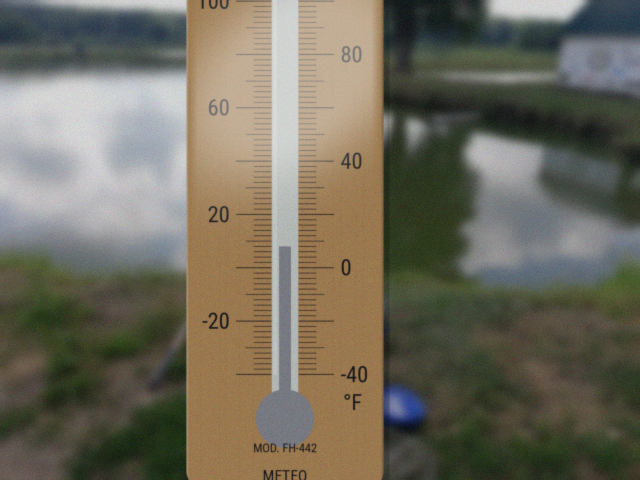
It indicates 8 °F
